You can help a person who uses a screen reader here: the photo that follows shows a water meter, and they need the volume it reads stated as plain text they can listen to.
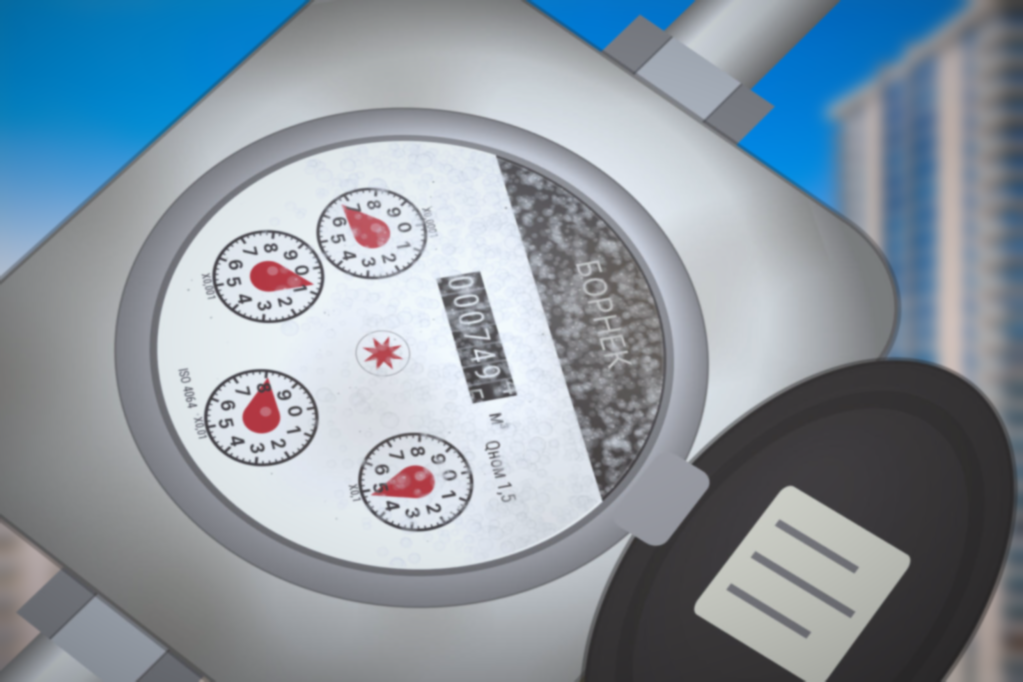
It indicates 7494.4806 m³
